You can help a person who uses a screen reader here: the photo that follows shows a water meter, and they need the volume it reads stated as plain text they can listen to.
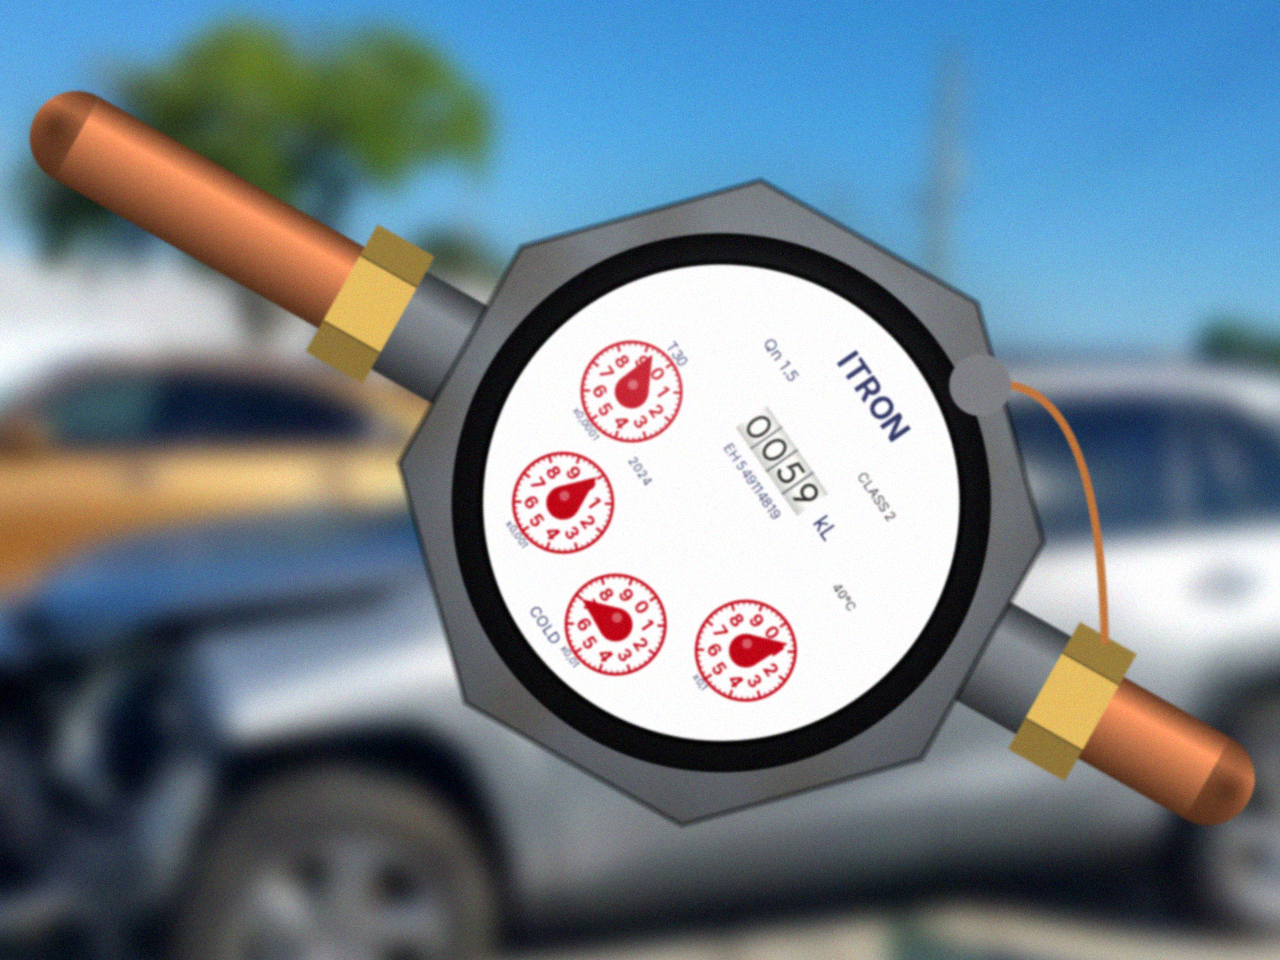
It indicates 59.0699 kL
